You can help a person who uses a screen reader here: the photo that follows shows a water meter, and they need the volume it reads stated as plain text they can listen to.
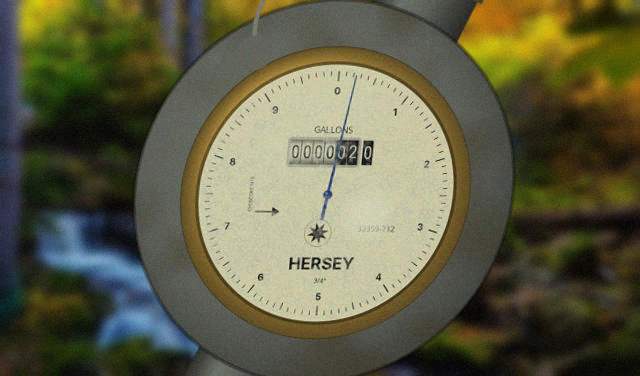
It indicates 20.2 gal
